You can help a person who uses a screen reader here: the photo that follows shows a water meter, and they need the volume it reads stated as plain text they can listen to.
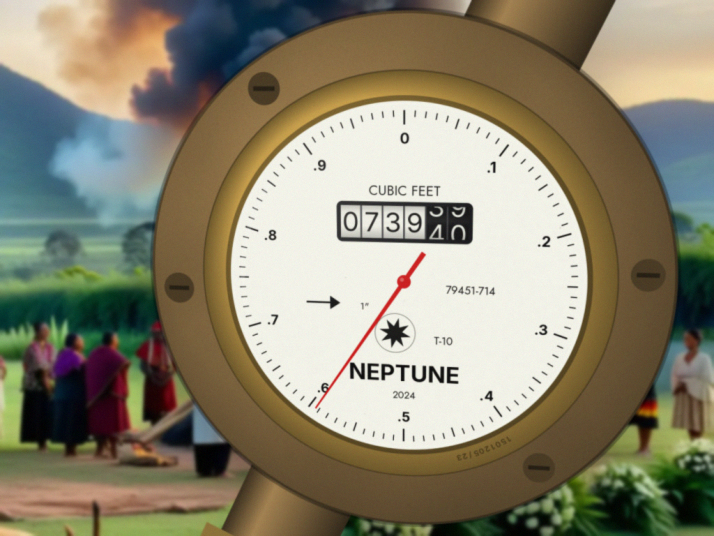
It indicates 73939.59 ft³
